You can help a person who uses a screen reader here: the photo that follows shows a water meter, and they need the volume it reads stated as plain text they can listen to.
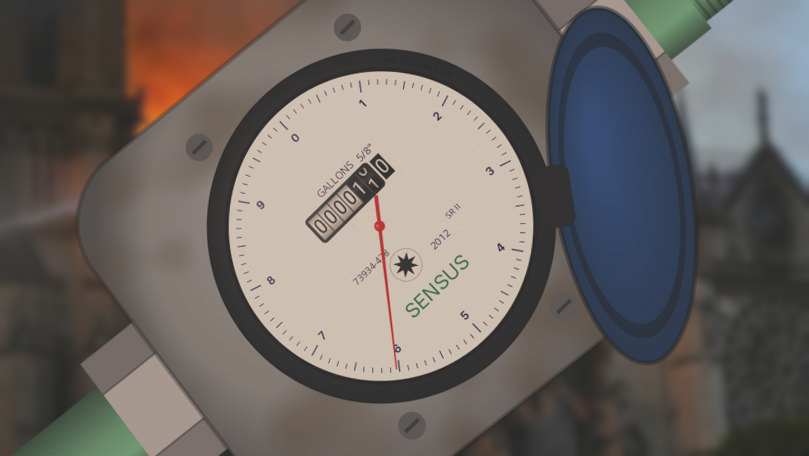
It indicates 106.0 gal
